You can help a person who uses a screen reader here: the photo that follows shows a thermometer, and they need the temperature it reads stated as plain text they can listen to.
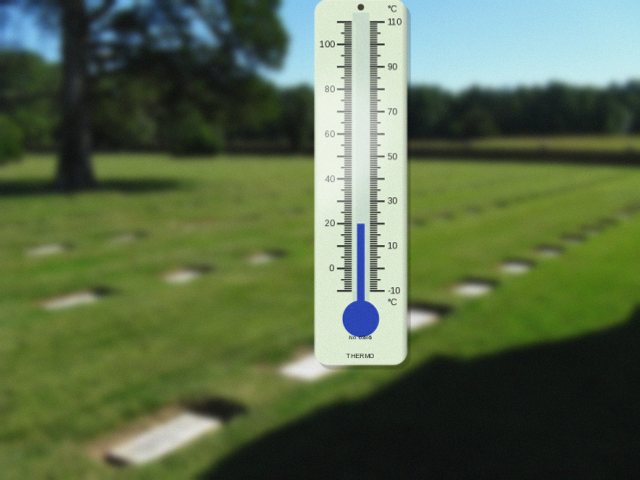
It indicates 20 °C
